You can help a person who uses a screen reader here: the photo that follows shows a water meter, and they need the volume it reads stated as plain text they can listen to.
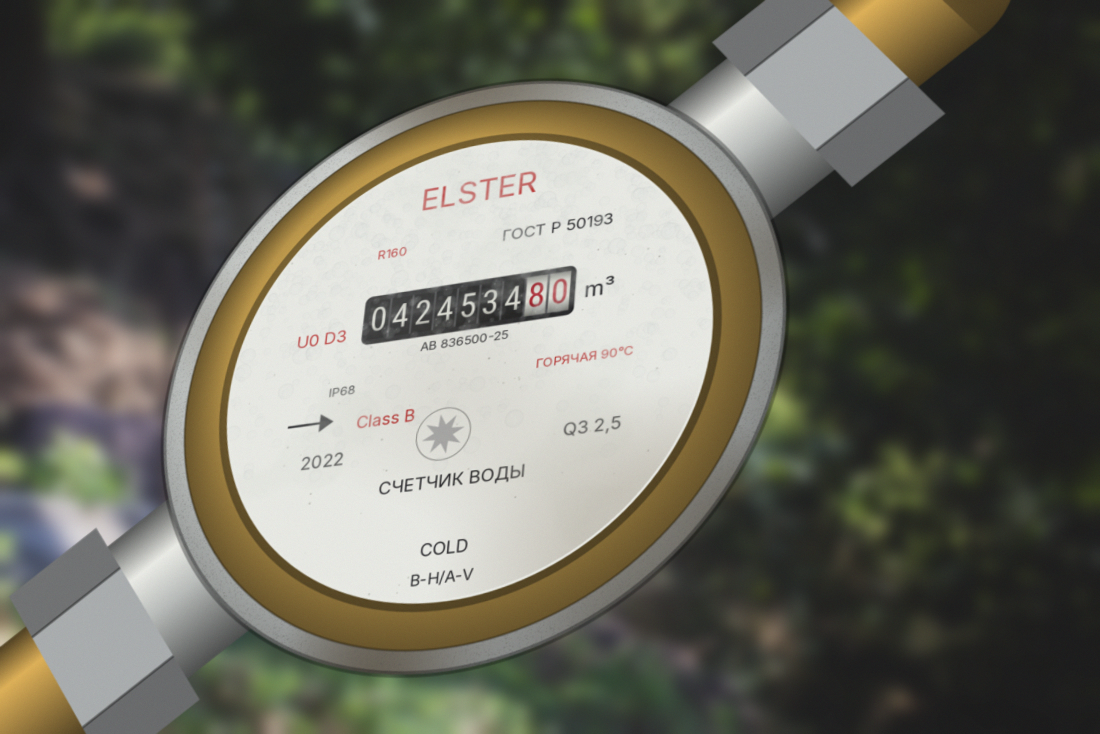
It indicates 424534.80 m³
